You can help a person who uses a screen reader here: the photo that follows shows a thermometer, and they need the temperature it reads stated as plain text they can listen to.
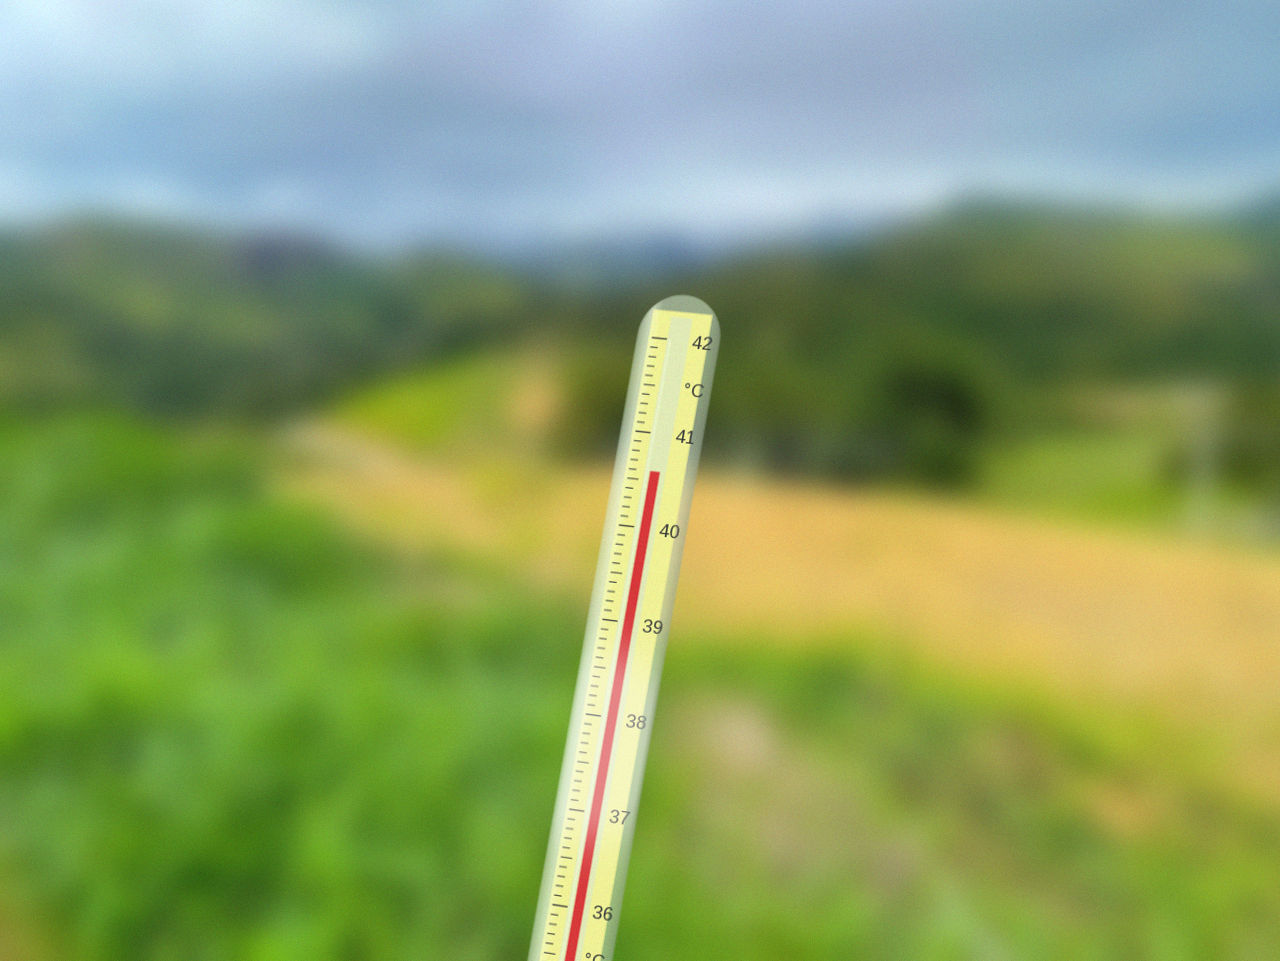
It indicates 40.6 °C
